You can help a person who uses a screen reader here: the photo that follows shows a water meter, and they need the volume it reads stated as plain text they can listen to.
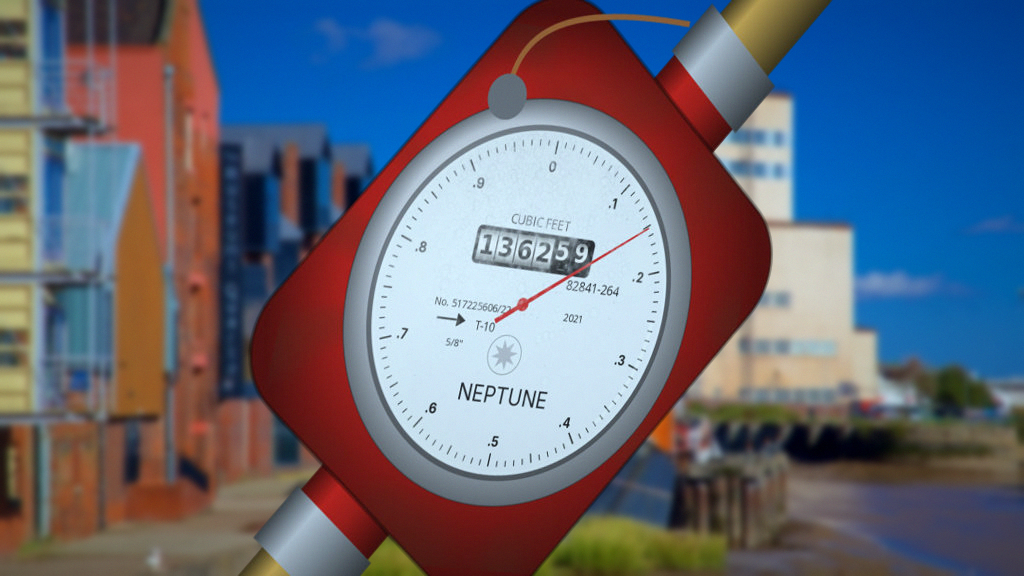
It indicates 136259.15 ft³
